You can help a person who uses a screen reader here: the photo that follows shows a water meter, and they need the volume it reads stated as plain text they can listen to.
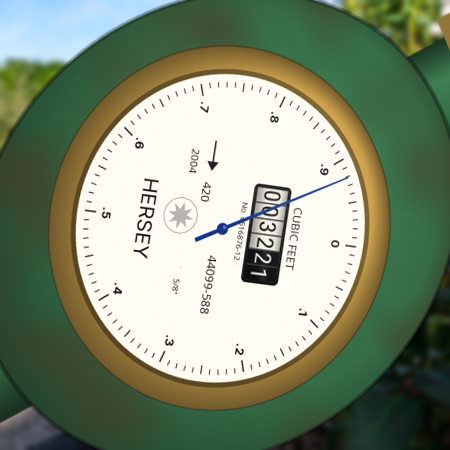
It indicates 3220.92 ft³
